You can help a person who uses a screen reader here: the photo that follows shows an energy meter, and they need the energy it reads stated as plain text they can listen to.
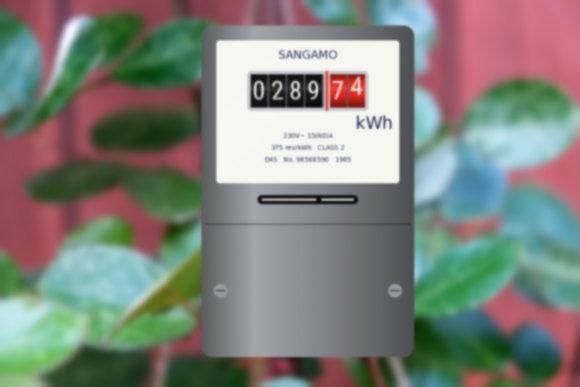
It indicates 289.74 kWh
